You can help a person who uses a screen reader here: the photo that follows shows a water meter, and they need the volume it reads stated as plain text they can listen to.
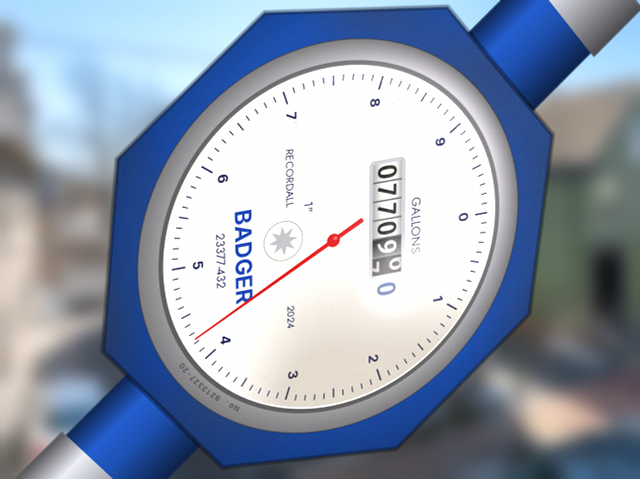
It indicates 770964.2 gal
